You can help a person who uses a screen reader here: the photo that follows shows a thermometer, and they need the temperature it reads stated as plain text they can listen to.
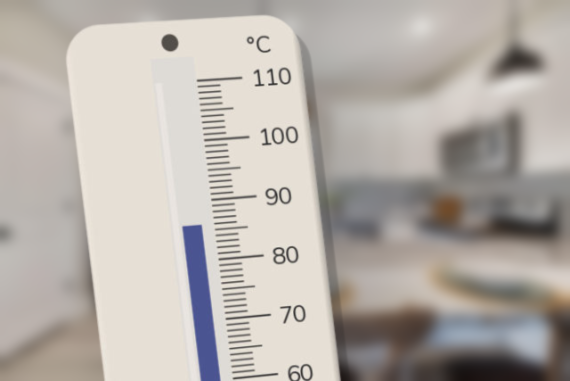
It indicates 86 °C
